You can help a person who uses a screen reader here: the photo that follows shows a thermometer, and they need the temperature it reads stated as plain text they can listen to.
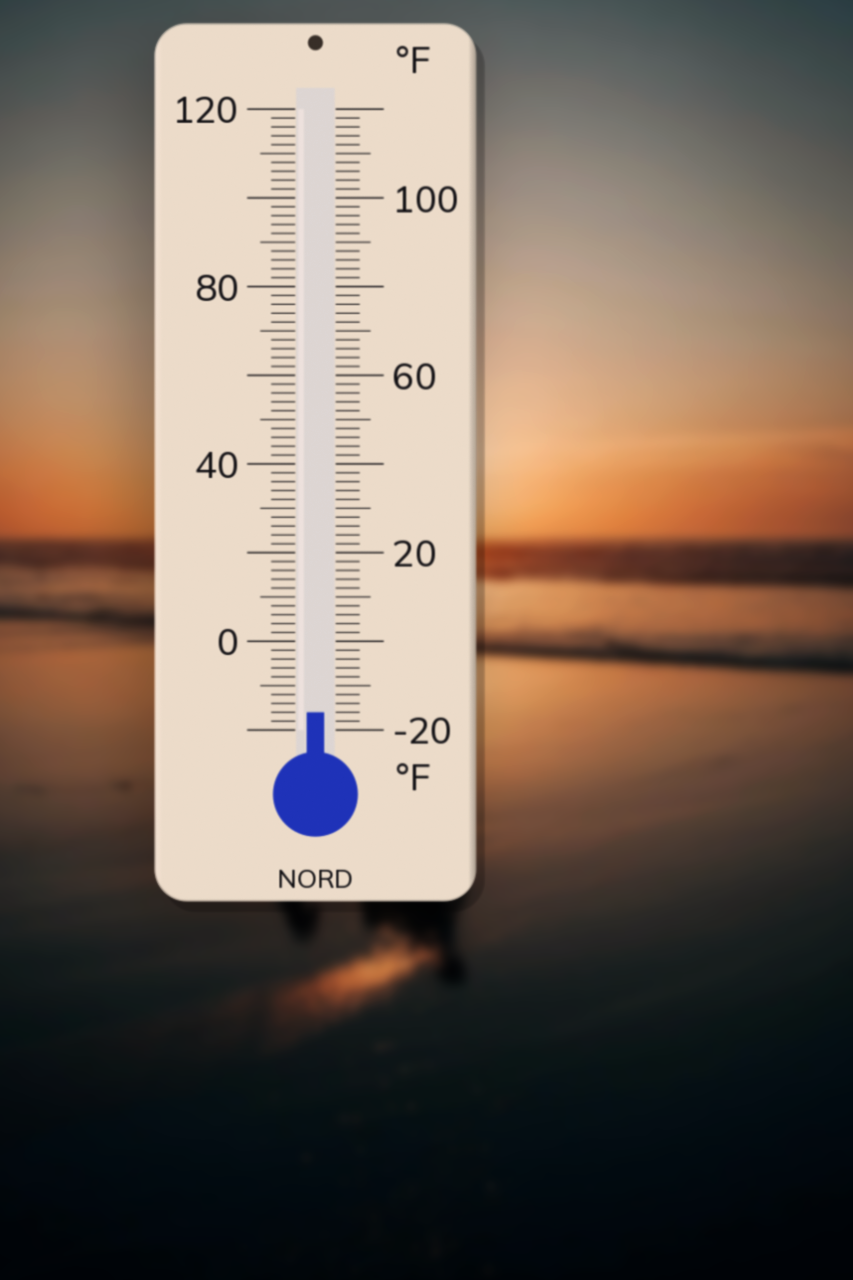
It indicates -16 °F
